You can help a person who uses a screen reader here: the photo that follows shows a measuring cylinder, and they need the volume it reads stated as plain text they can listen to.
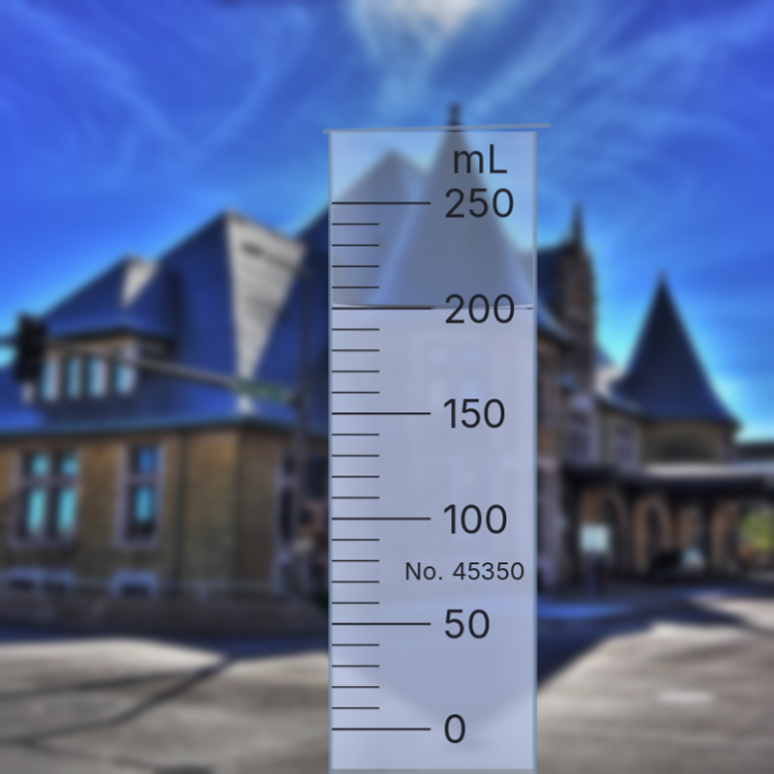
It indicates 200 mL
